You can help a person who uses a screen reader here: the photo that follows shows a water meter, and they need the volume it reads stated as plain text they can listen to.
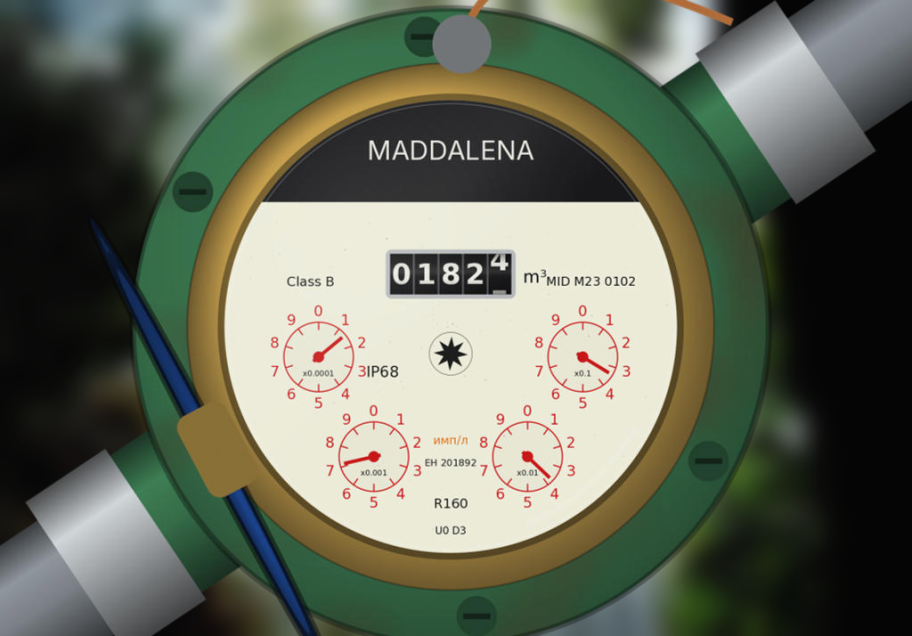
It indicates 1824.3371 m³
